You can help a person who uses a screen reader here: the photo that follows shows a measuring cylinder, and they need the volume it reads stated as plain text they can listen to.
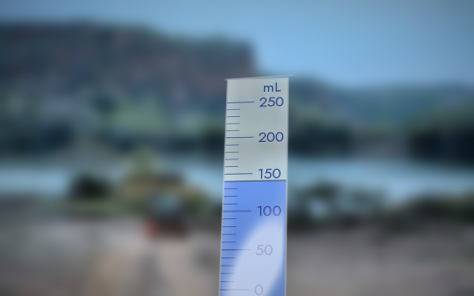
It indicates 140 mL
